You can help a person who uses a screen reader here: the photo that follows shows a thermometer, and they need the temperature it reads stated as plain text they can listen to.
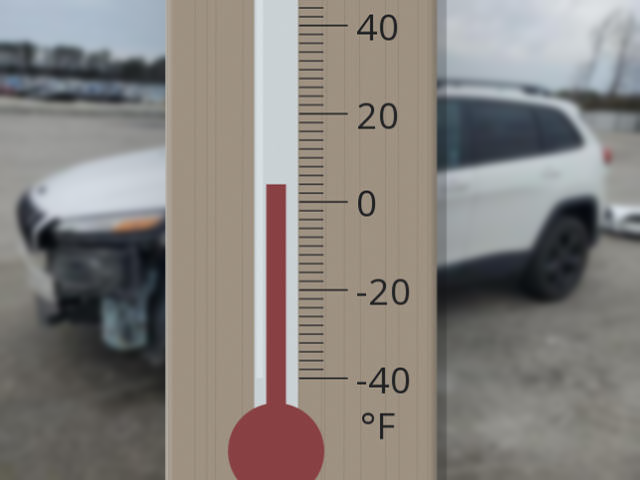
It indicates 4 °F
